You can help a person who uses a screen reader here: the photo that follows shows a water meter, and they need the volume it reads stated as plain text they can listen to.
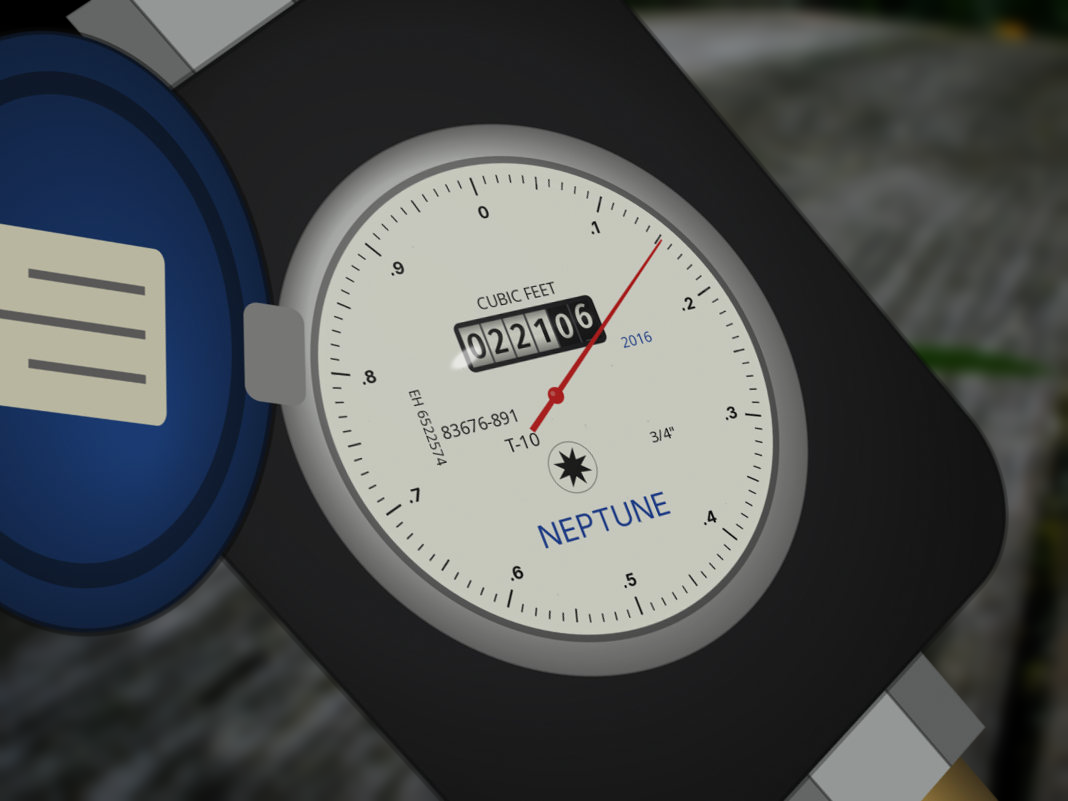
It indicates 22106.15 ft³
